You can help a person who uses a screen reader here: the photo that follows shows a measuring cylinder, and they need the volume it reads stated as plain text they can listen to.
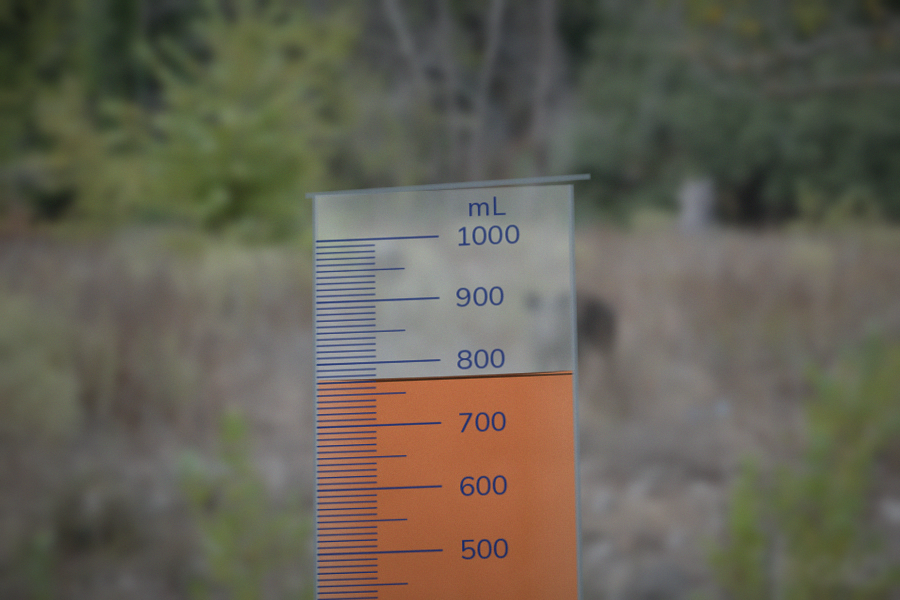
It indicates 770 mL
